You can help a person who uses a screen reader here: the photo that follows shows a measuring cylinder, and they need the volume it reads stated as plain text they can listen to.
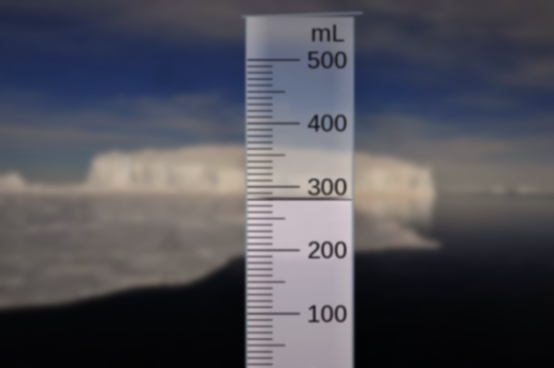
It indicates 280 mL
